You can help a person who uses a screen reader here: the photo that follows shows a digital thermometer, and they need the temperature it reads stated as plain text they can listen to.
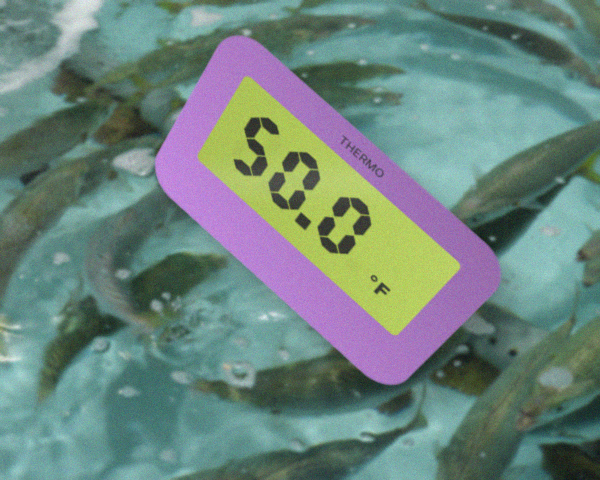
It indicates 50.0 °F
